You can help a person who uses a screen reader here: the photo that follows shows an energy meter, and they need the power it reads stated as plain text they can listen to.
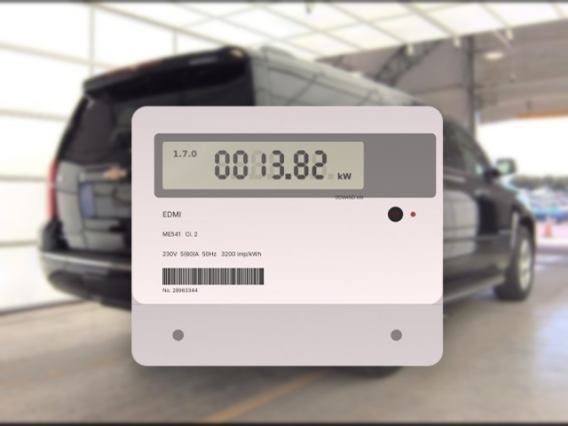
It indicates 13.82 kW
